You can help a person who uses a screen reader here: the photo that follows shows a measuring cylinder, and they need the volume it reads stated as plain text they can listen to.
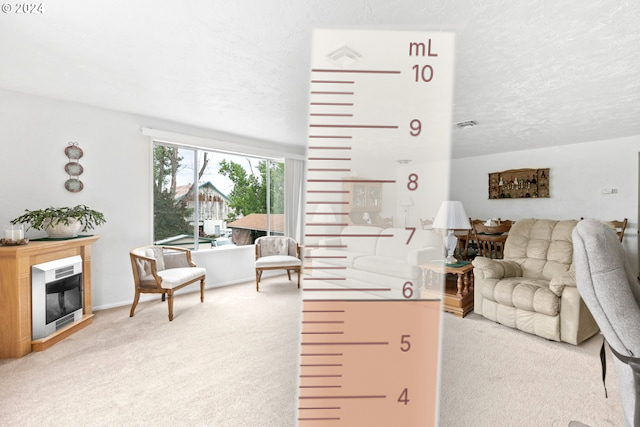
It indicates 5.8 mL
